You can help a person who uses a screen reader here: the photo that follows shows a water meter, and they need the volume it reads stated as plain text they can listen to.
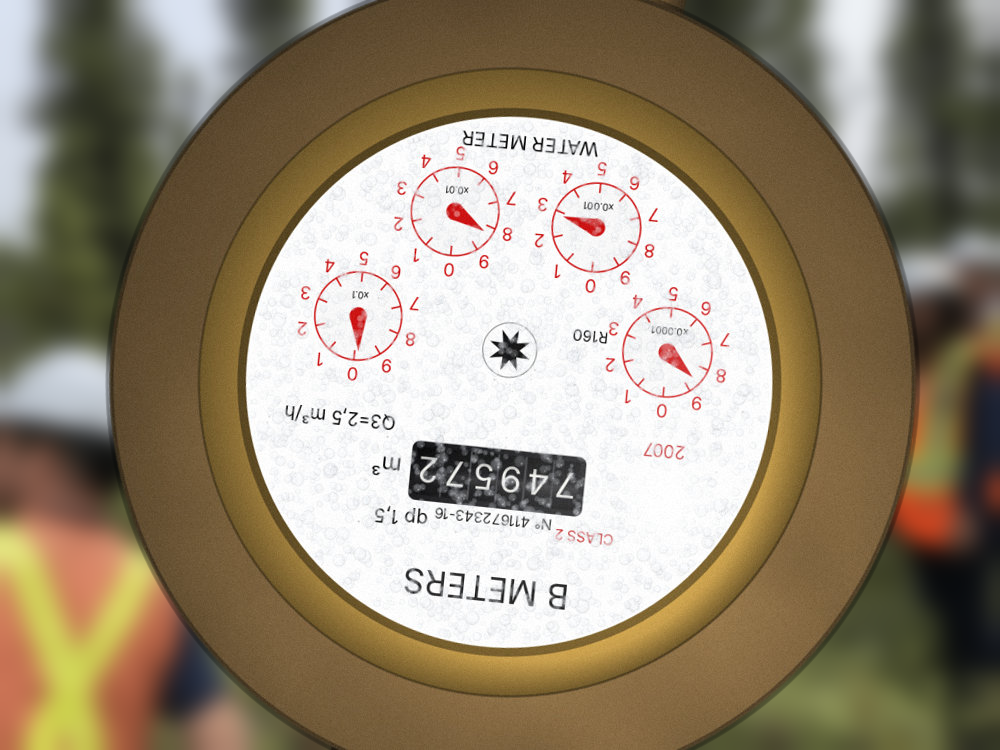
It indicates 749571.9828 m³
